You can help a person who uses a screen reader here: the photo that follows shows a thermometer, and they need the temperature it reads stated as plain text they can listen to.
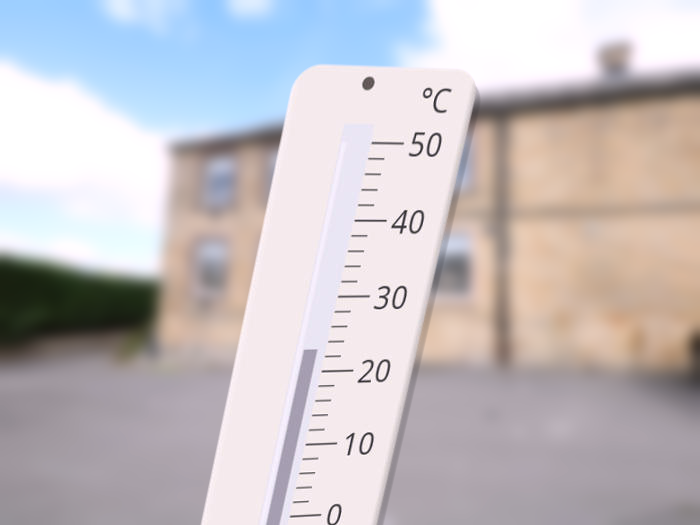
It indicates 23 °C
